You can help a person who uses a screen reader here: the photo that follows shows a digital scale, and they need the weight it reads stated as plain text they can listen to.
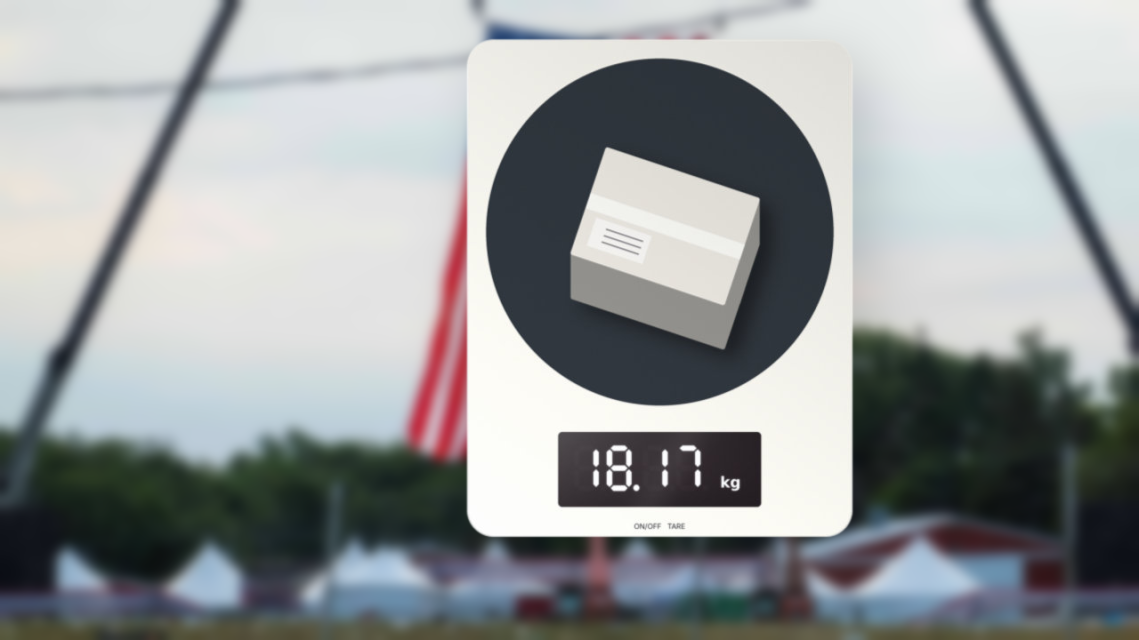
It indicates 18.17 kg
